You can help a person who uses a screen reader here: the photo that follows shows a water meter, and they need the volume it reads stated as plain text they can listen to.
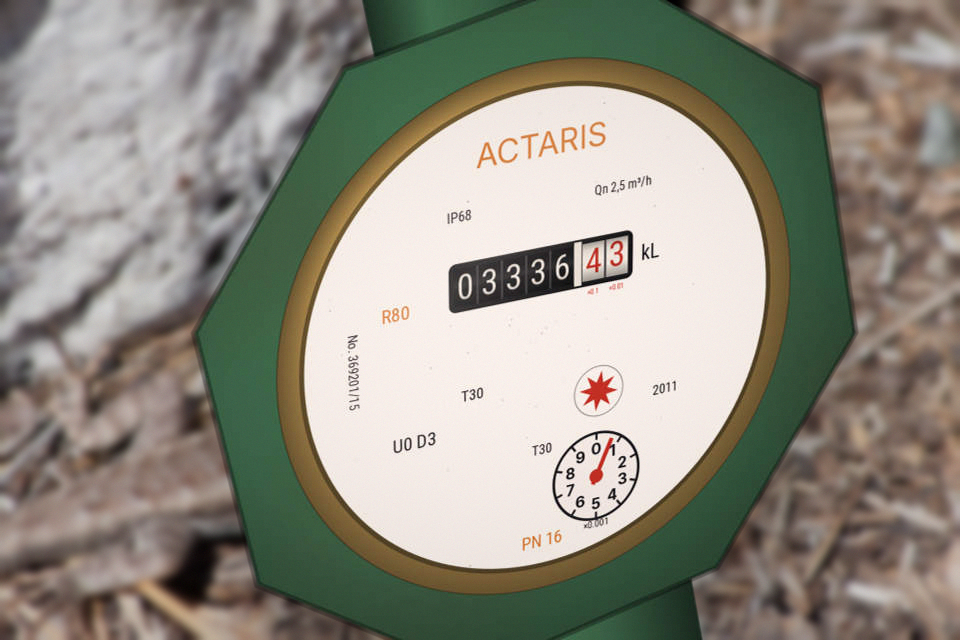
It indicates 3336.430 kL
